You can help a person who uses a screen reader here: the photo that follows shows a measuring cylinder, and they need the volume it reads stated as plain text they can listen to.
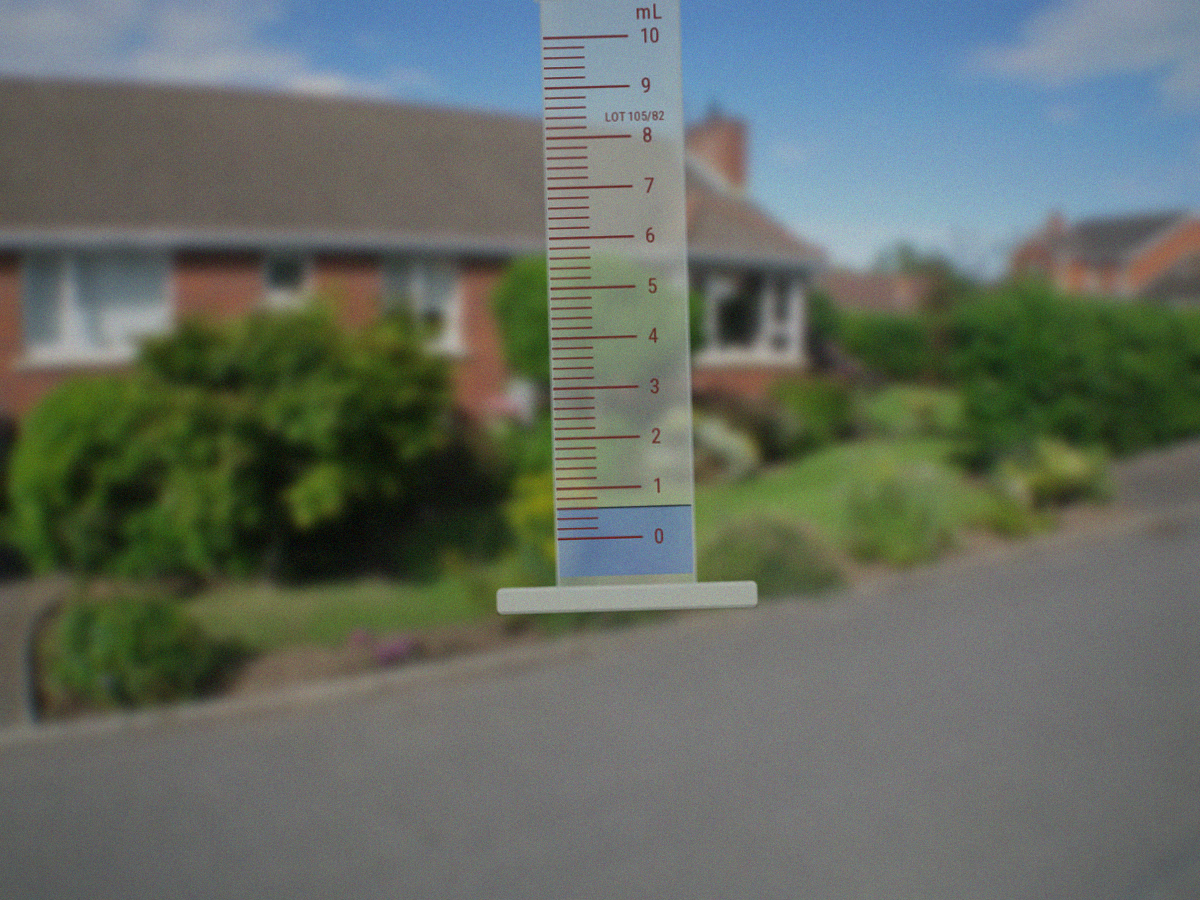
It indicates 0.6 mL
